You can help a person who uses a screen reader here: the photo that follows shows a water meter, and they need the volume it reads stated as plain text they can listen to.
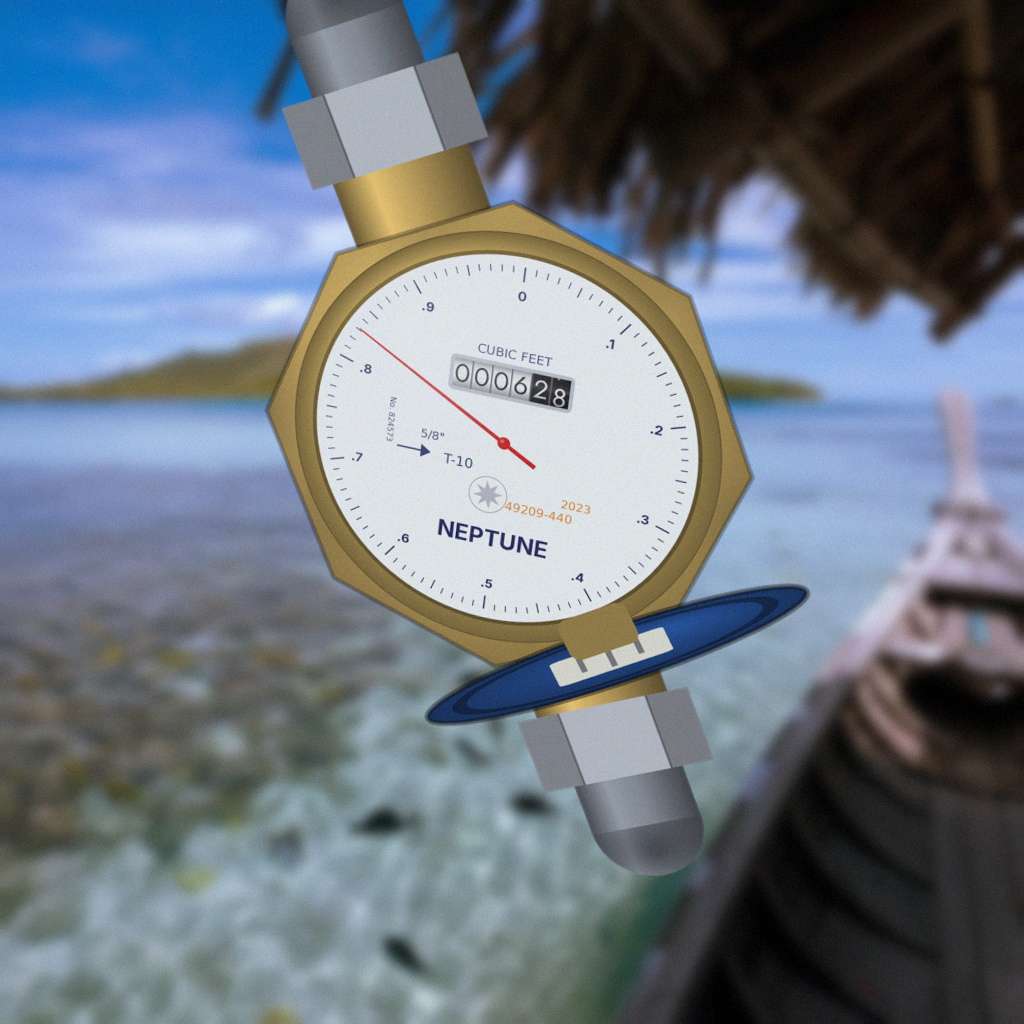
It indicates 627.83 ft³
